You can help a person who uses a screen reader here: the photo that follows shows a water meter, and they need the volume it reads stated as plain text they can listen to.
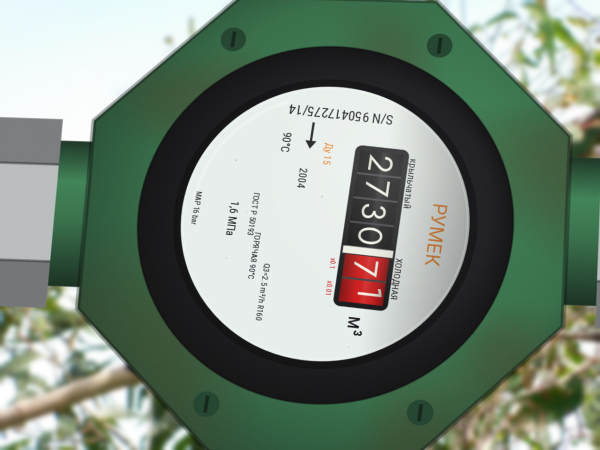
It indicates 2730.71 m³
